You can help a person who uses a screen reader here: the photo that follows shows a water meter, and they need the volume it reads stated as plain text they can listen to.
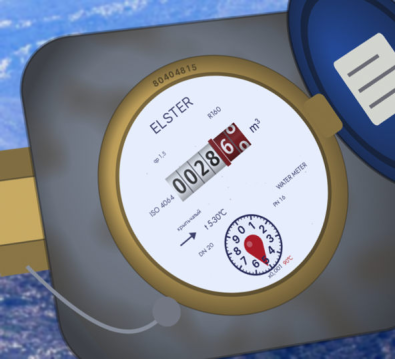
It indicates 28.685 m³
